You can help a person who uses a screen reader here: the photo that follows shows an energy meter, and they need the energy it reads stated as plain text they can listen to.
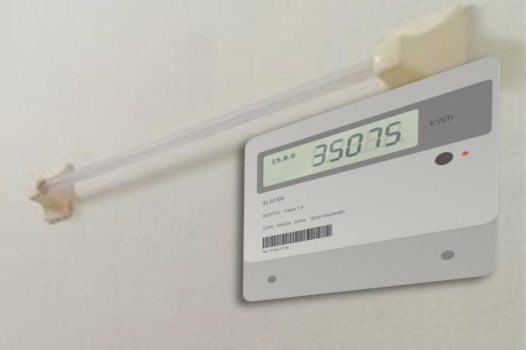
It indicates 35075 kWh
